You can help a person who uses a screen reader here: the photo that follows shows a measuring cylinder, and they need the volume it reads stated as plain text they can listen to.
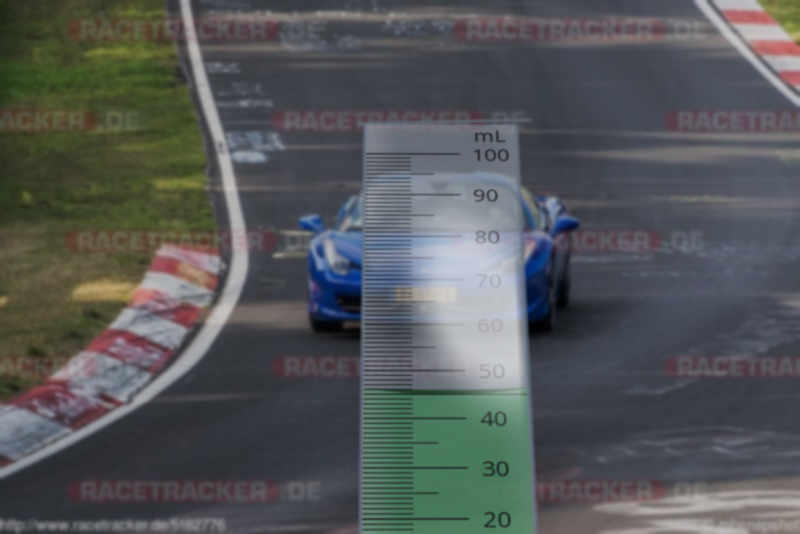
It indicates 45 mL
